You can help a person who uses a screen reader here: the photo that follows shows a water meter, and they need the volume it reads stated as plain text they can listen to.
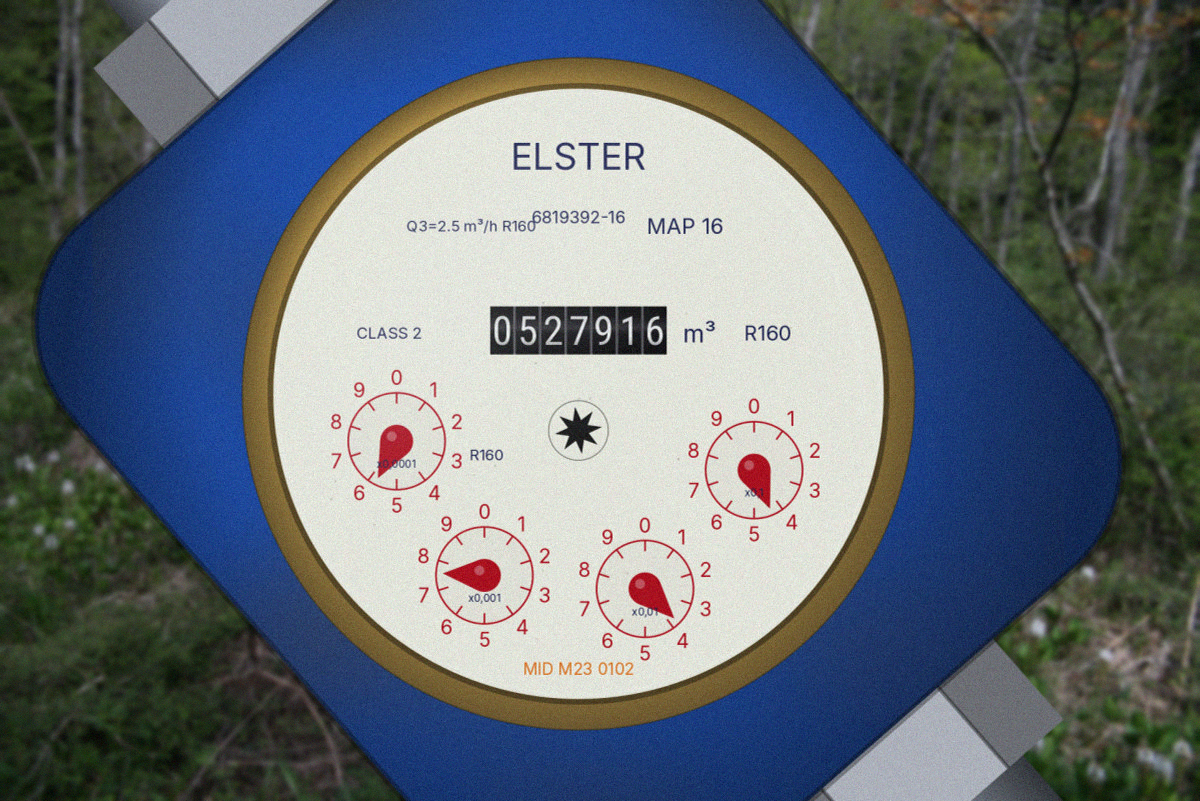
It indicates 527916.4375 m³
